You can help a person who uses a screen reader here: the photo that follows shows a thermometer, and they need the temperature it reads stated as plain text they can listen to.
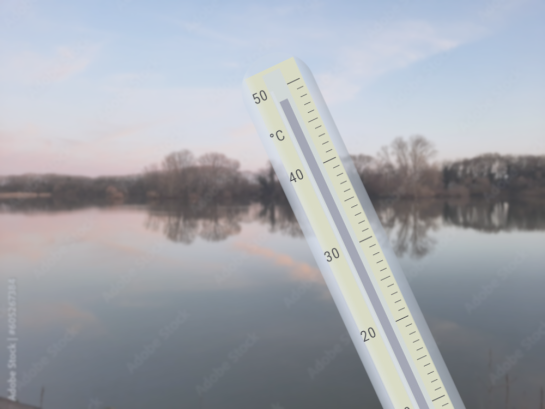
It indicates 48.5 °C
